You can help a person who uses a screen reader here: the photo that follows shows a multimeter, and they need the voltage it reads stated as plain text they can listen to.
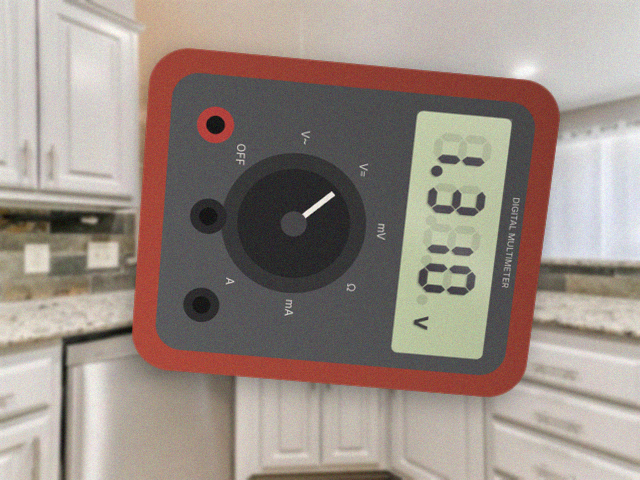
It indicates 1.310 V
